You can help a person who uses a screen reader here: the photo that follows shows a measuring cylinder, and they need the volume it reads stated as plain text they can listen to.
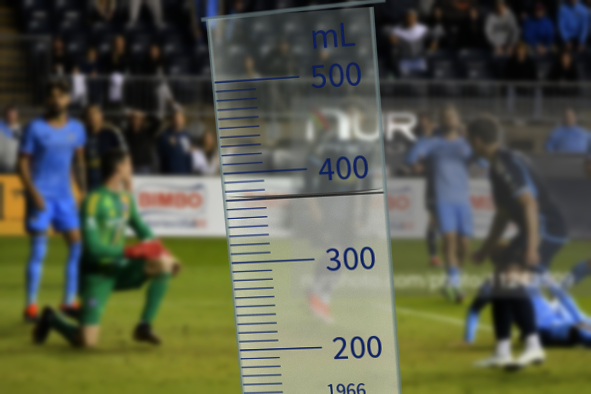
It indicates 370 mL
